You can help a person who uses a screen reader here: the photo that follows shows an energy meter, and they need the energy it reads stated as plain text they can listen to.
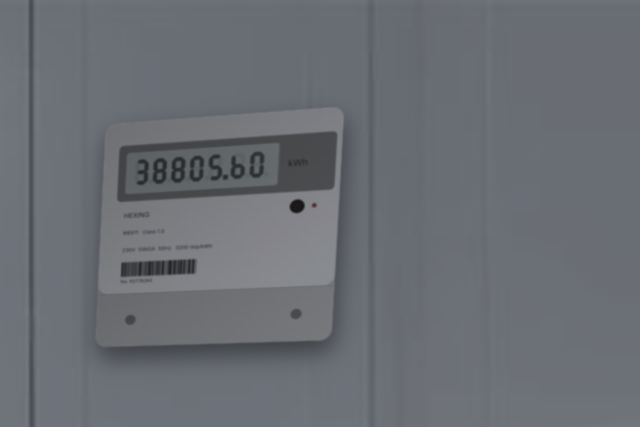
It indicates 38805.60 kWh
